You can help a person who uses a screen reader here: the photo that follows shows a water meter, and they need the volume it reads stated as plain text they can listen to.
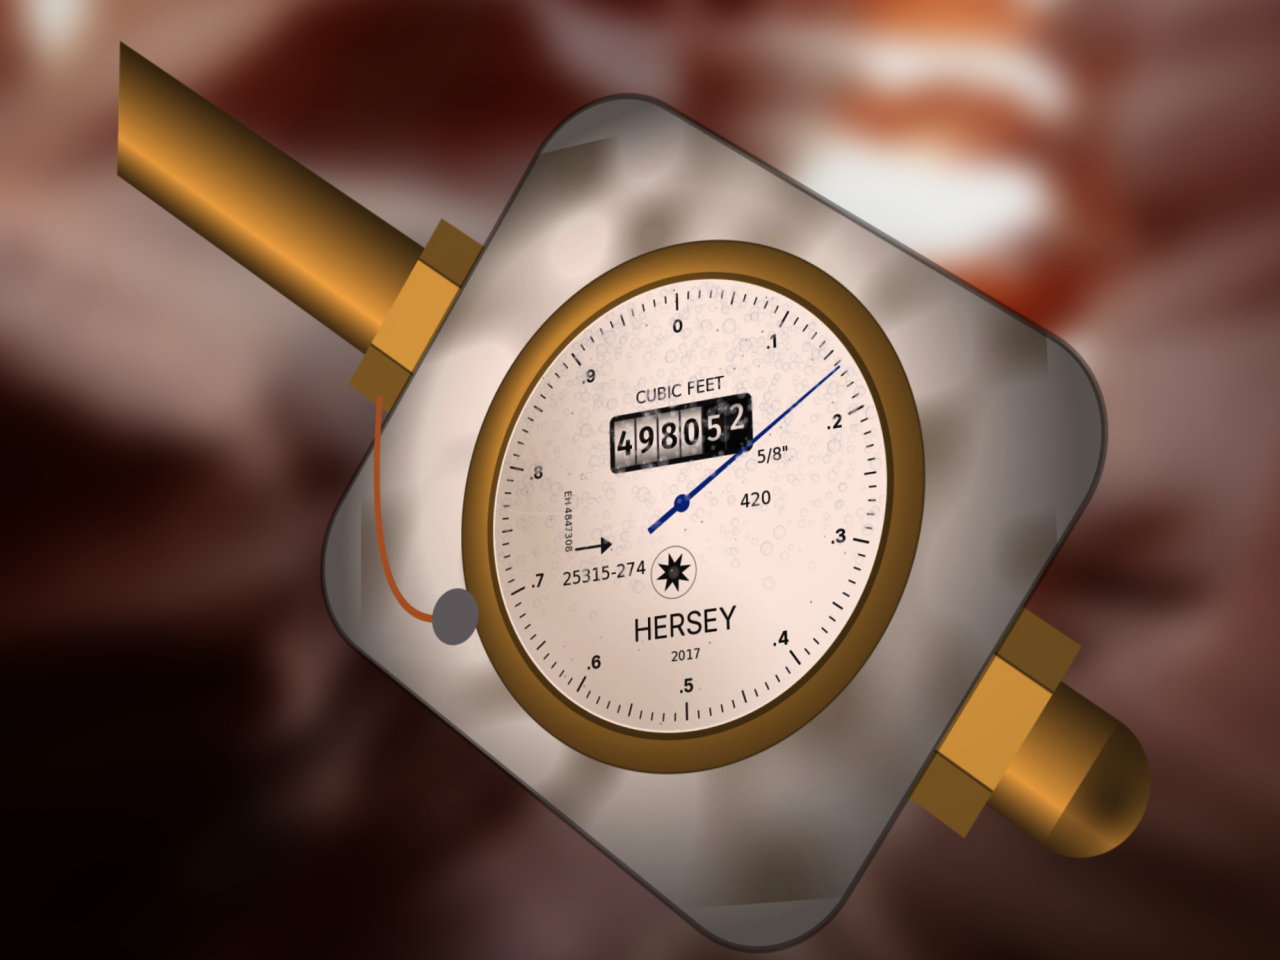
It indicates 498052.16 ft³
